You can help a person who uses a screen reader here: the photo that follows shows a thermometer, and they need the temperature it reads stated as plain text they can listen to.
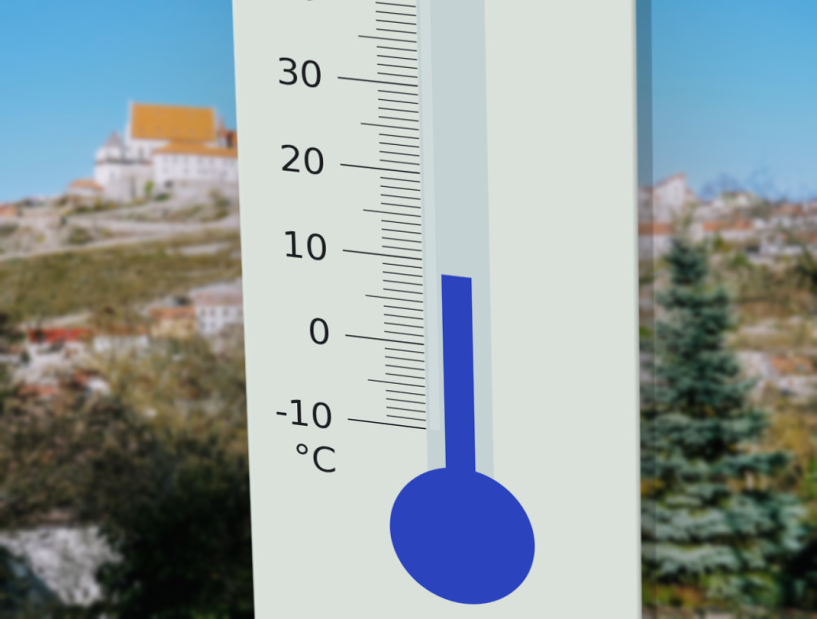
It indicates 8.5 °C
